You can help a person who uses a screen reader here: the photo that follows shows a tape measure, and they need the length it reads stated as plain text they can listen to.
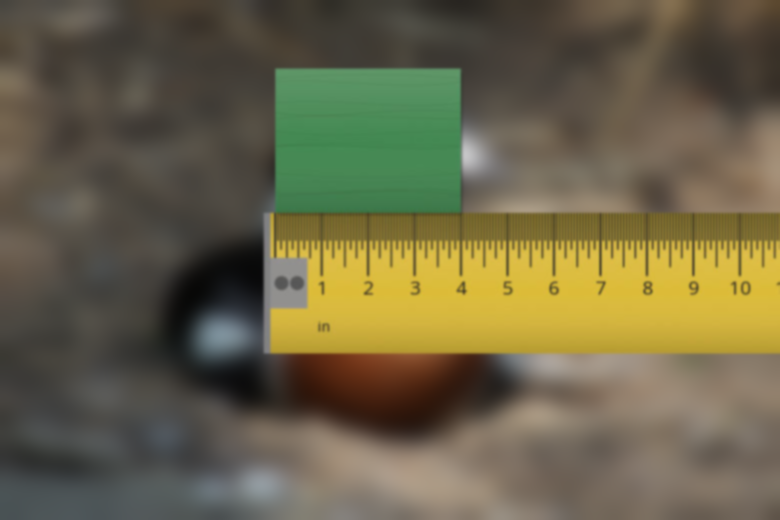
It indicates 4 in
